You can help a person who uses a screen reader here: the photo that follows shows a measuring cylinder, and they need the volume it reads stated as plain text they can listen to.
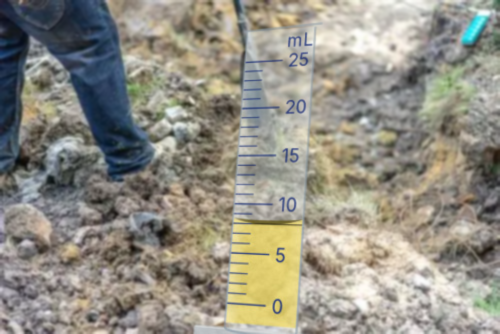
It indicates 8 mL
